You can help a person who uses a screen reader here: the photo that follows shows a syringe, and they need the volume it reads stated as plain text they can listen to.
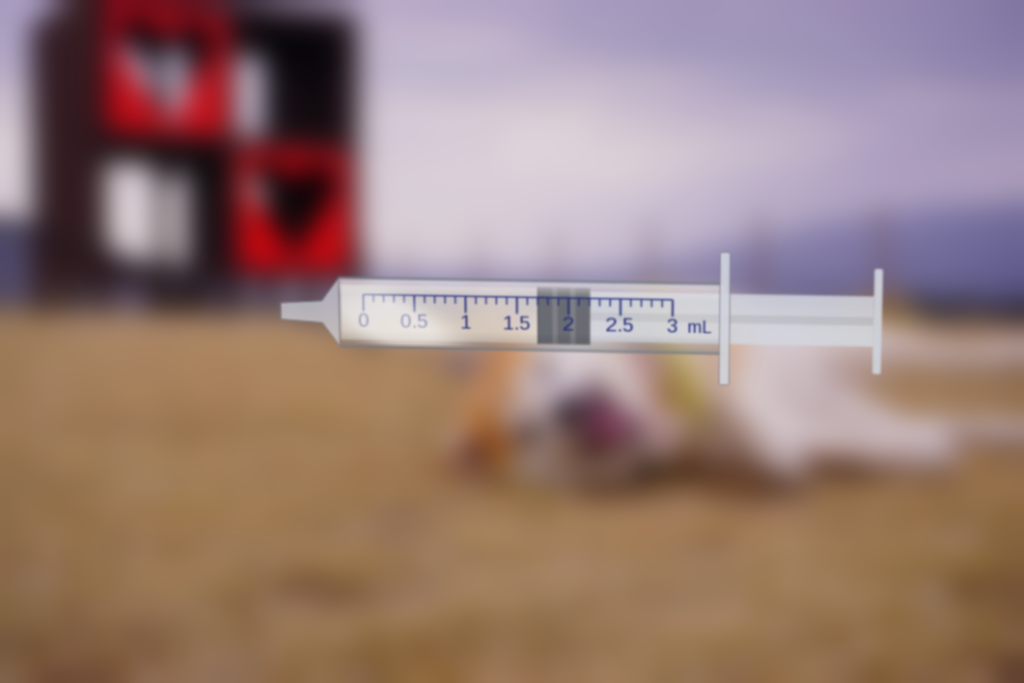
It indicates 1.7 mL
